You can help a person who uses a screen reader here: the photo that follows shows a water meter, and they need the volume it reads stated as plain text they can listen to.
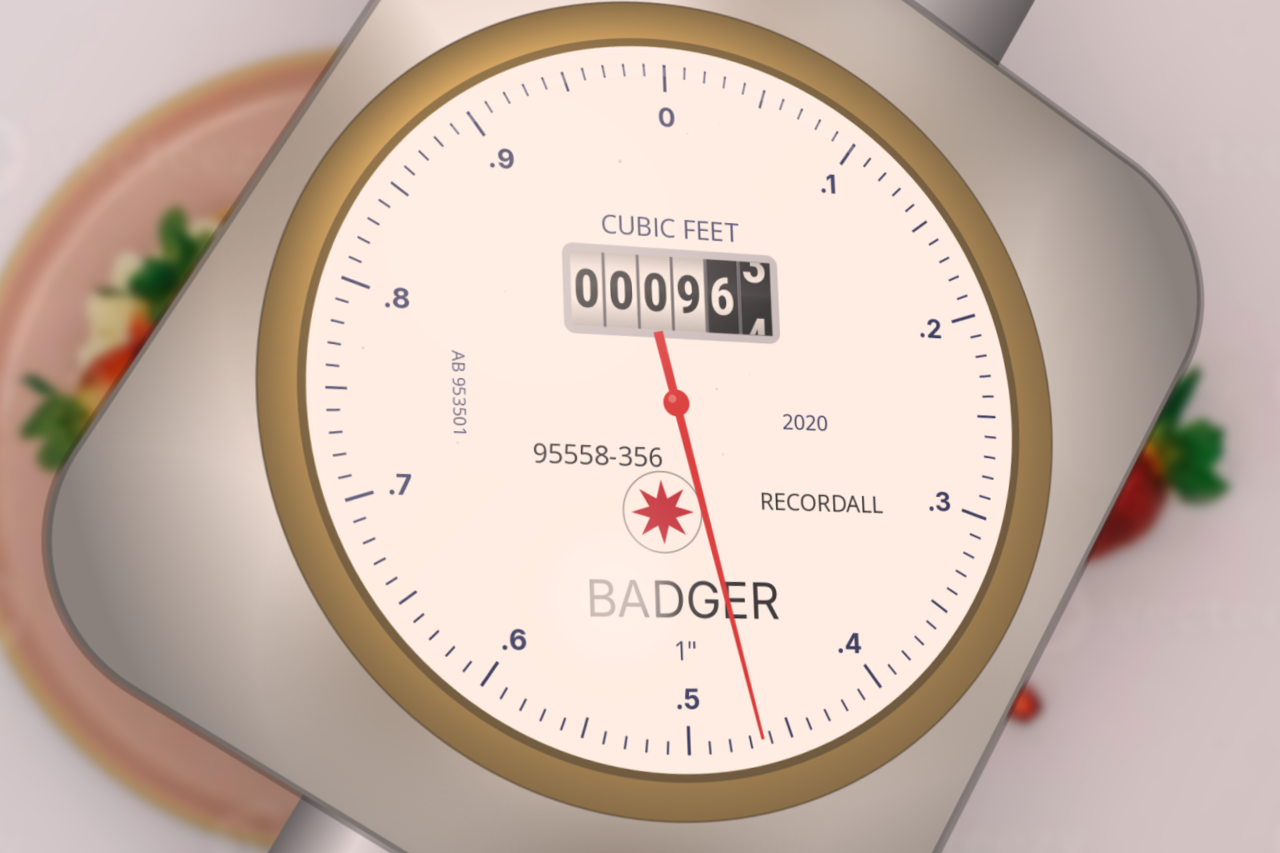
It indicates 963.46 ft³
